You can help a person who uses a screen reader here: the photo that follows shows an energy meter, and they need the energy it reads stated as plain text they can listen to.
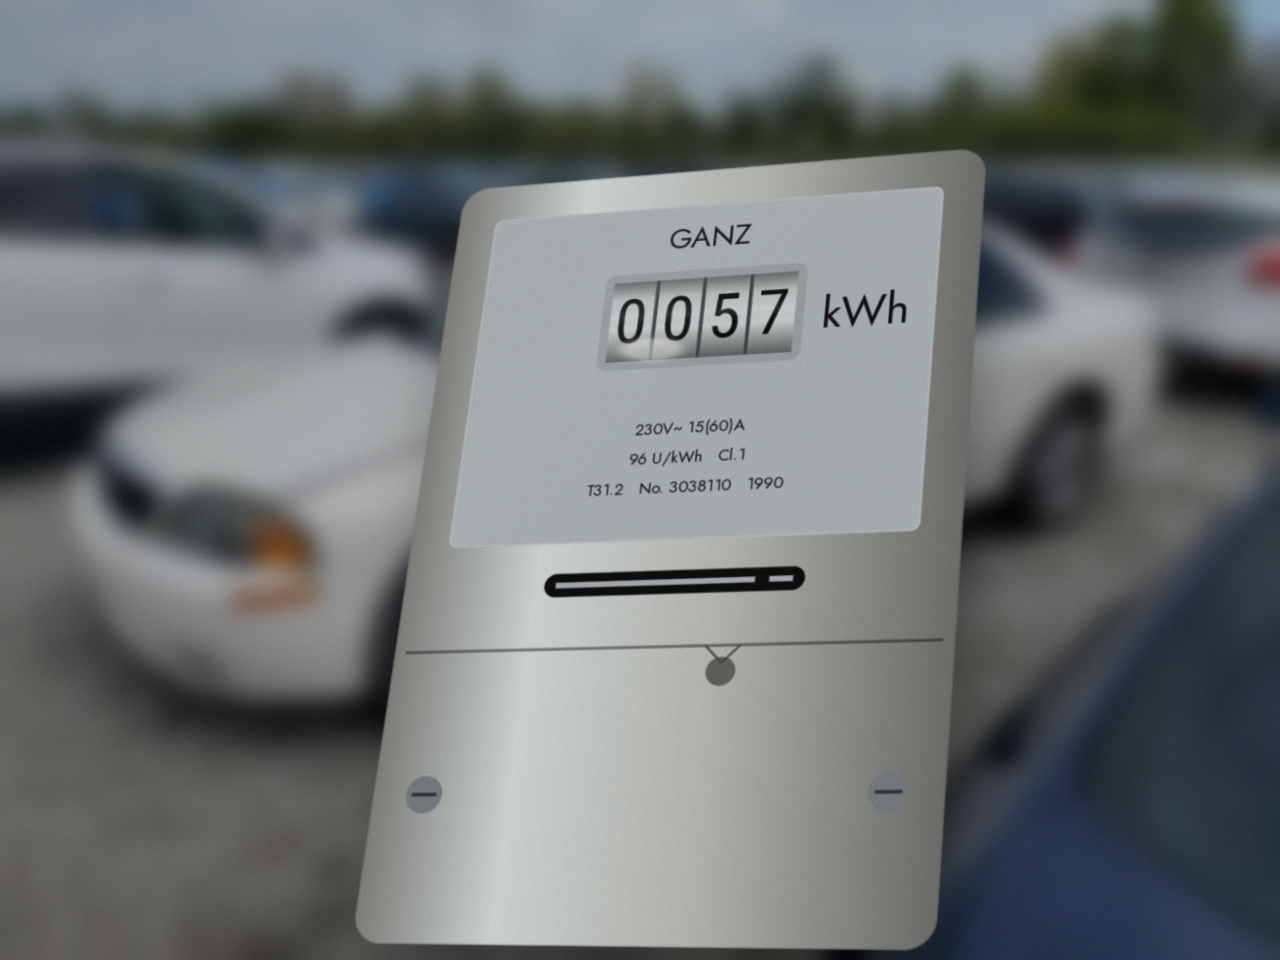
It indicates 57 kWh
